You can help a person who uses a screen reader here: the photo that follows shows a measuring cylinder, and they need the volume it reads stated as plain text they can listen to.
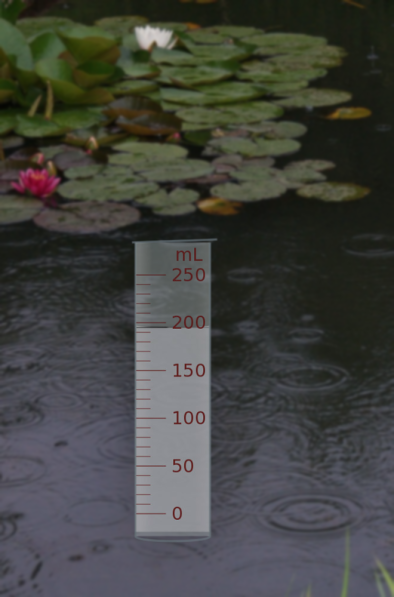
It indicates 195 mL
